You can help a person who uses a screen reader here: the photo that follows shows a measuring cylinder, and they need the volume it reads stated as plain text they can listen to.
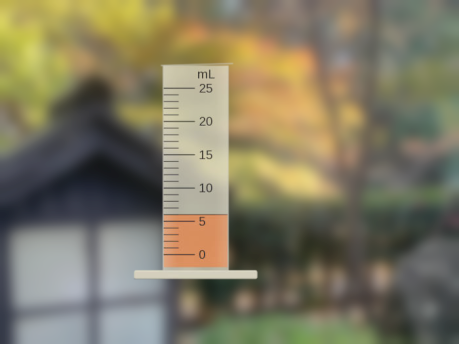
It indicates 6 mL
